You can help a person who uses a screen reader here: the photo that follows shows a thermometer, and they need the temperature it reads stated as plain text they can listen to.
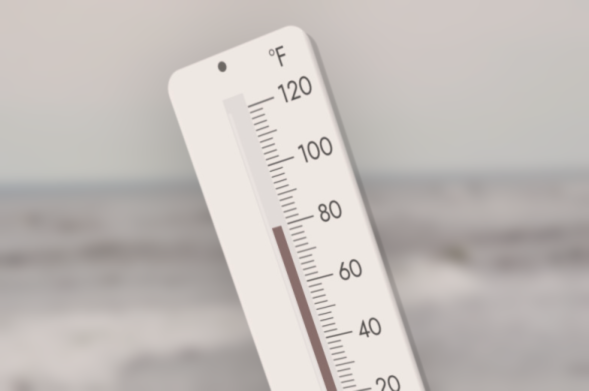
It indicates 80 °F
